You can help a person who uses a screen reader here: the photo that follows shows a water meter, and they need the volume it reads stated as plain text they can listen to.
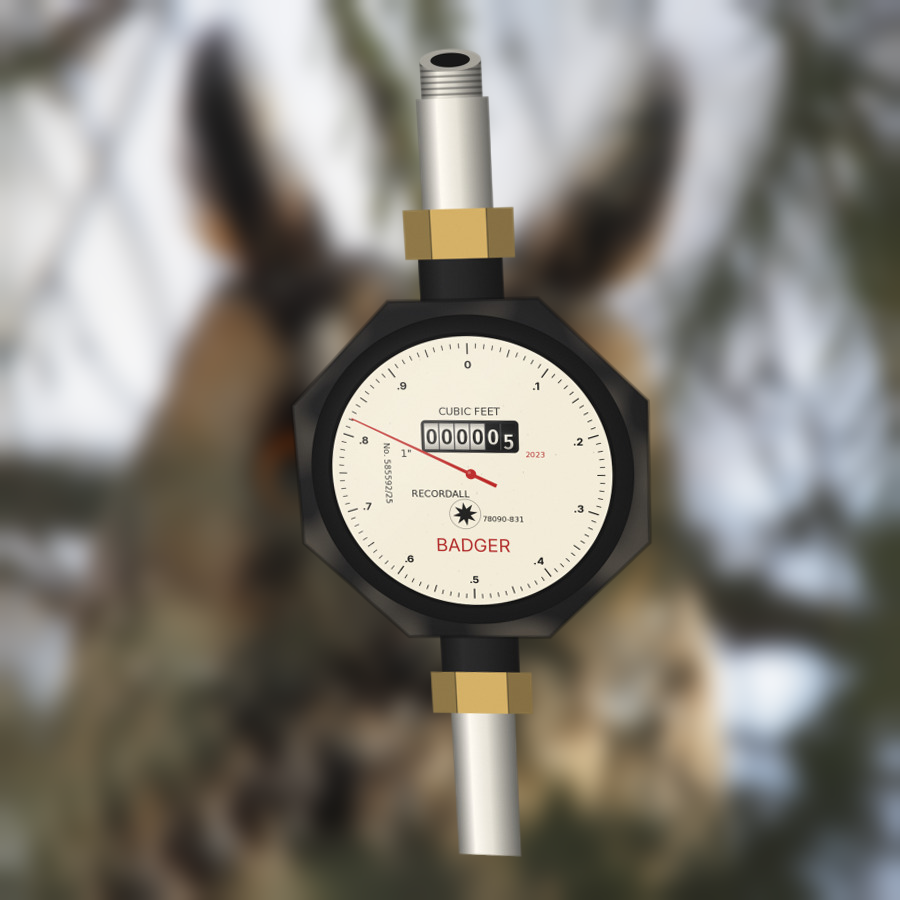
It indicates 4.82 ft³
